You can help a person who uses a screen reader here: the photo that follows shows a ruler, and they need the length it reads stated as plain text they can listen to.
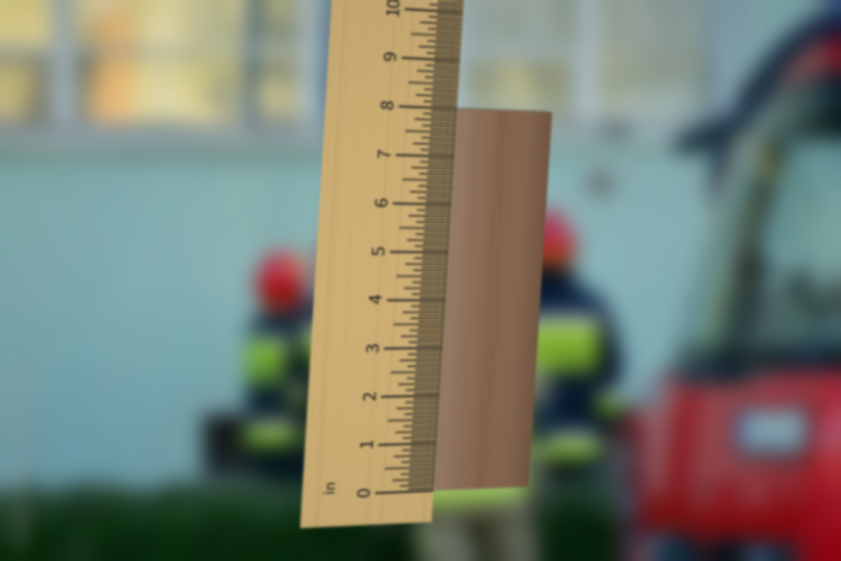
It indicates 8 in
